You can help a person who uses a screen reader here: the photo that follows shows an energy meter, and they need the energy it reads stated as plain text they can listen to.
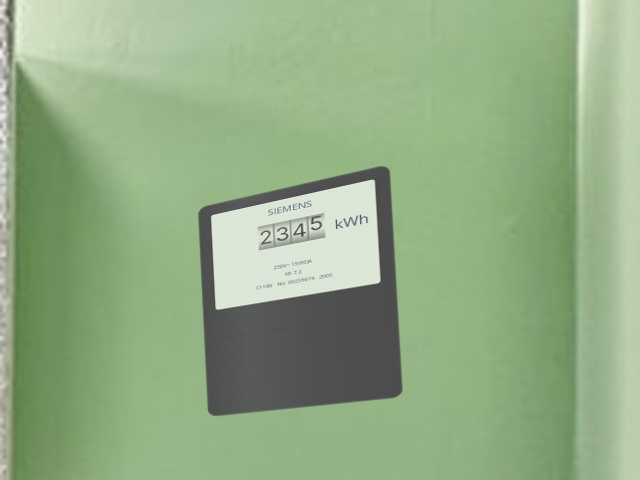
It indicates 2345 kWh
